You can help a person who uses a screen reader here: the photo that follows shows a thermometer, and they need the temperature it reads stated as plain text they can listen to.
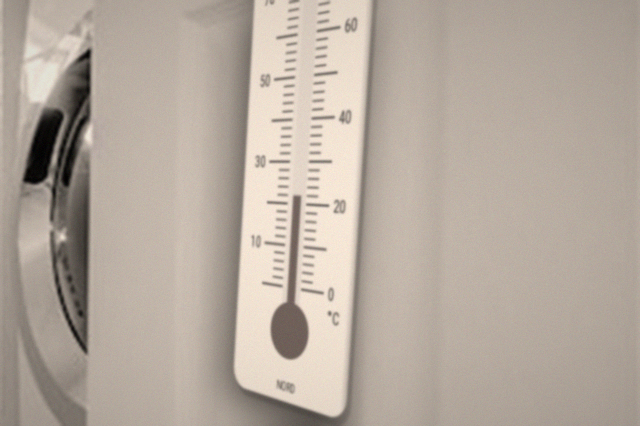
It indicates 22 °C
